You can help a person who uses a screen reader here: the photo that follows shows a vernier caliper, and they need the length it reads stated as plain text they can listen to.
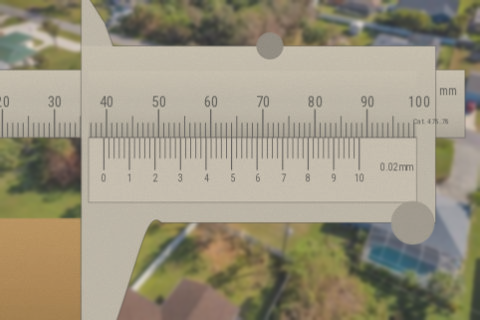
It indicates 39.5 mm
